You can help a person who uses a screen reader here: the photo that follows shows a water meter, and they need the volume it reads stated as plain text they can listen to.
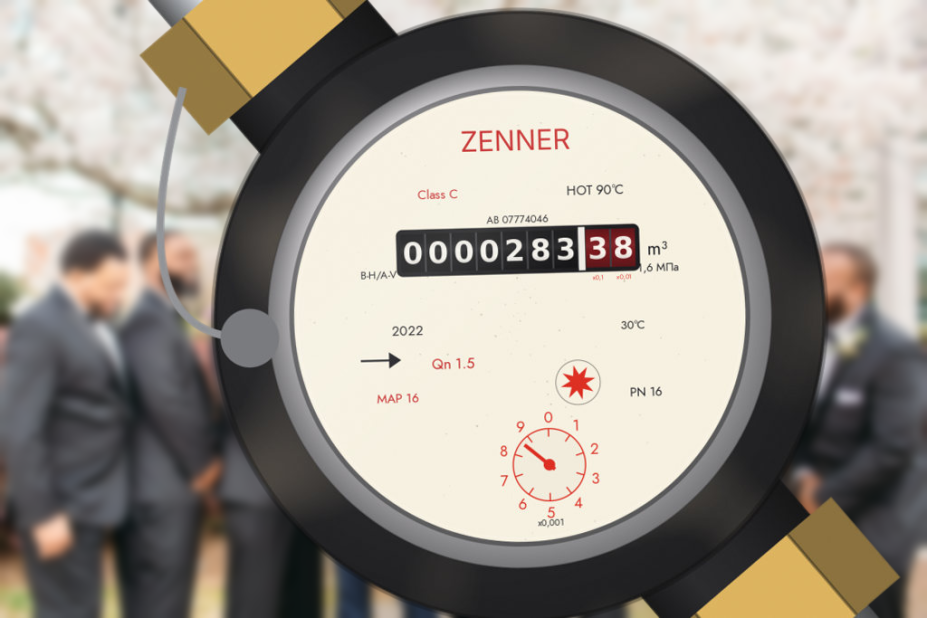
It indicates 283.388 m³
